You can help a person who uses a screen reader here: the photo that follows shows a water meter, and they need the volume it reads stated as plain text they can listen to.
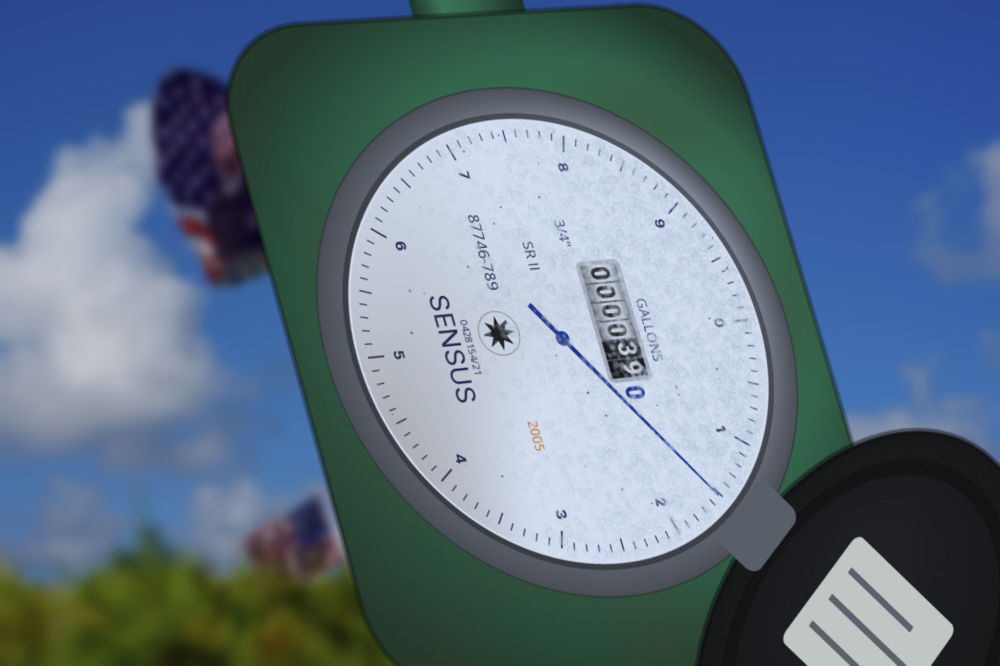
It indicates 391.5 gal
